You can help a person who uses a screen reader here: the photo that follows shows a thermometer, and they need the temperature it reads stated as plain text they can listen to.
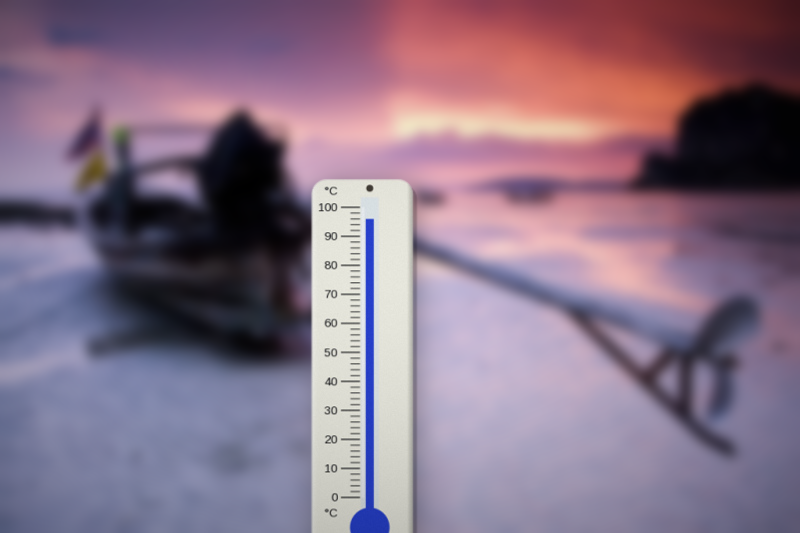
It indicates 96 °C
